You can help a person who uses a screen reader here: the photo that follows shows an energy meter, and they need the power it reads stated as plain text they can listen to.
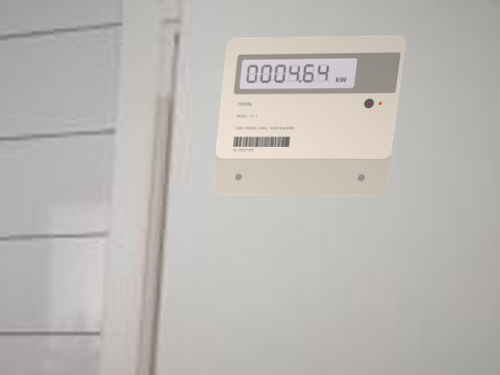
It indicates 4.64 kW
